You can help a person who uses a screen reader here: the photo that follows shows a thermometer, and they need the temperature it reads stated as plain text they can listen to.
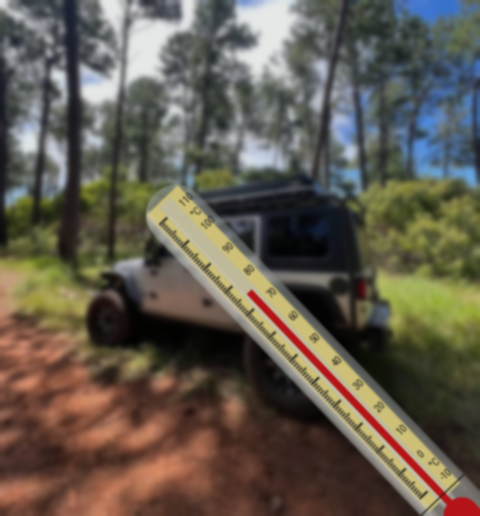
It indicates 75 °C
